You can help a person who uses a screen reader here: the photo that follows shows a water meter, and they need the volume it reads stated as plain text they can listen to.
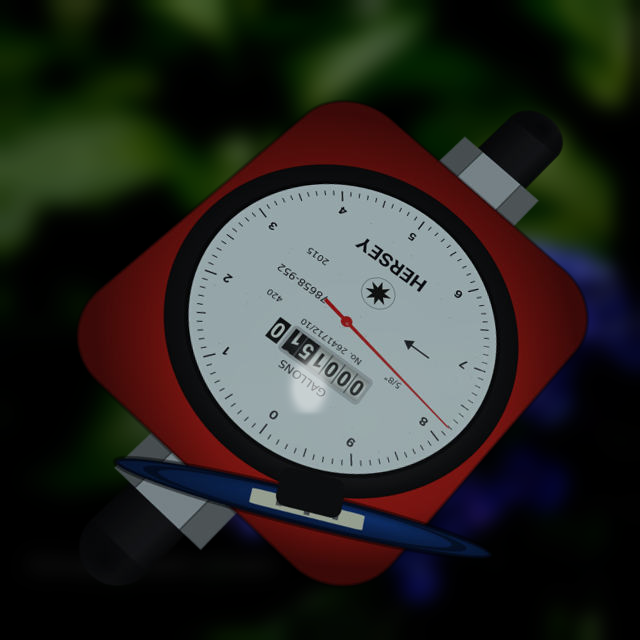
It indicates 1507.8 gal
